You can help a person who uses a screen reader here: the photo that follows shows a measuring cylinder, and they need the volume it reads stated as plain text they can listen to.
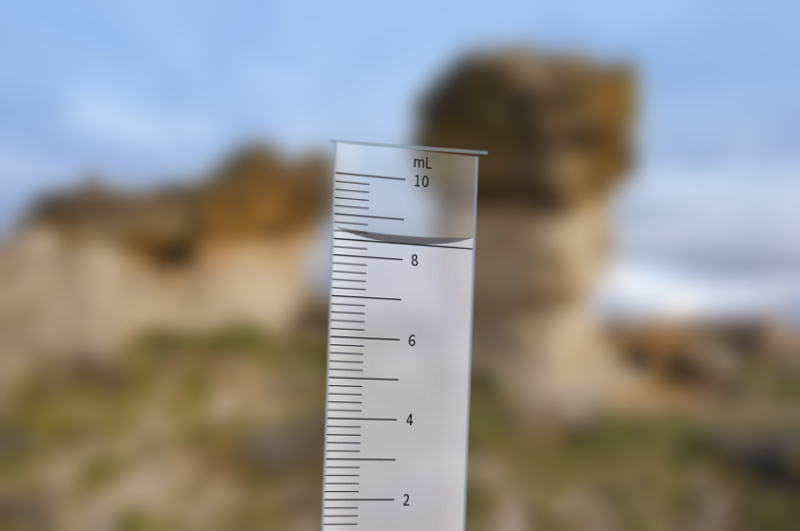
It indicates 8.4 mL
